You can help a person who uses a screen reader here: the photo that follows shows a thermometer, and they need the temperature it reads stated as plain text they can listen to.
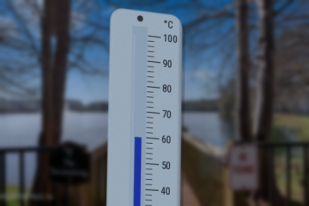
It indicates 60 °C
